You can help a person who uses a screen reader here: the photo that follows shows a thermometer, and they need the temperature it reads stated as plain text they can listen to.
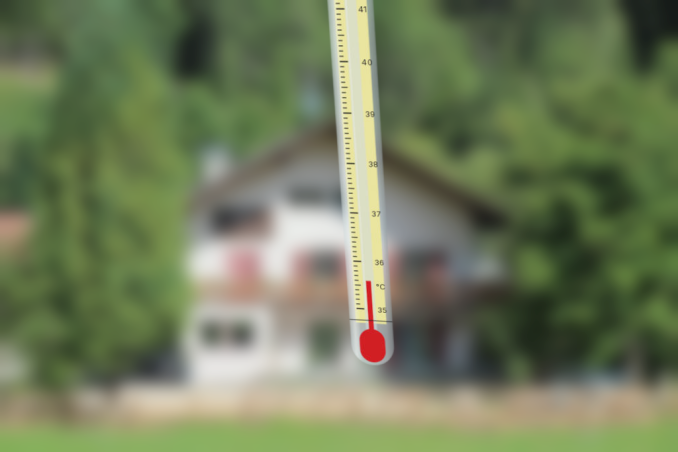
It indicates 35.6 °C
